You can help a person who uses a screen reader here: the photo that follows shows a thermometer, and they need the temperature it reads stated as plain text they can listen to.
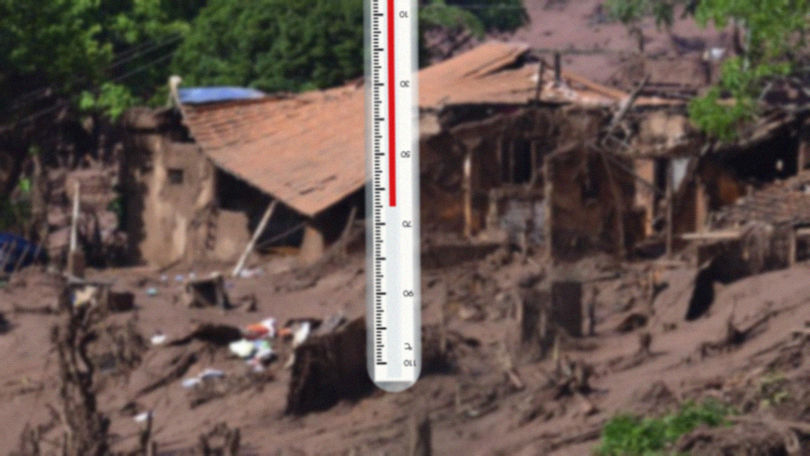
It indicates 65 °C
